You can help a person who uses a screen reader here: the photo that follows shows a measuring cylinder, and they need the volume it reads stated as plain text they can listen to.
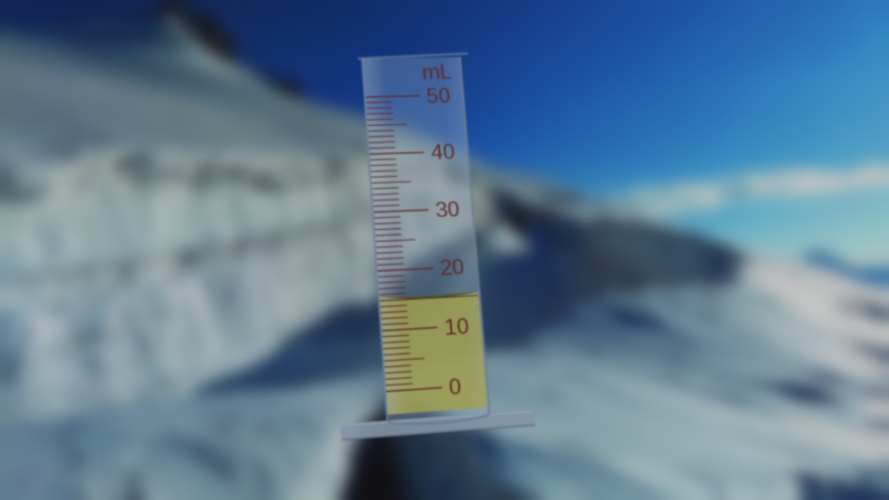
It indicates 15 mL
